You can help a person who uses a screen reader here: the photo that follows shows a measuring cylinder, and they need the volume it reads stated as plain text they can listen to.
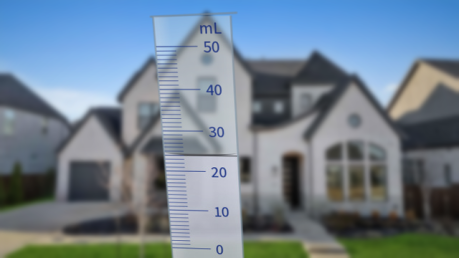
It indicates 24 mL
